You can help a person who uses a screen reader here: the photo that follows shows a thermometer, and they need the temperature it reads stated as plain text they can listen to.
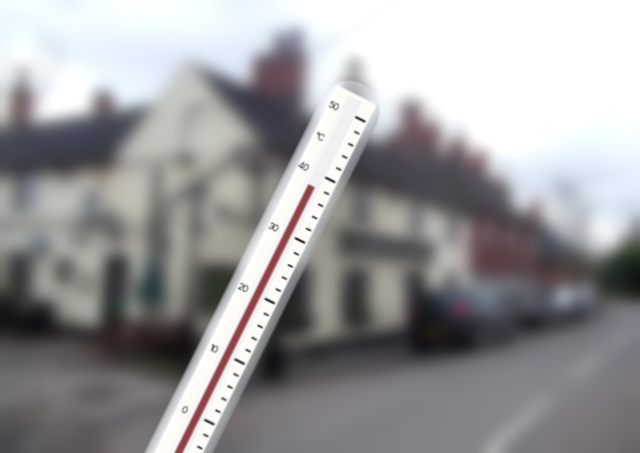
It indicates 38 °C
